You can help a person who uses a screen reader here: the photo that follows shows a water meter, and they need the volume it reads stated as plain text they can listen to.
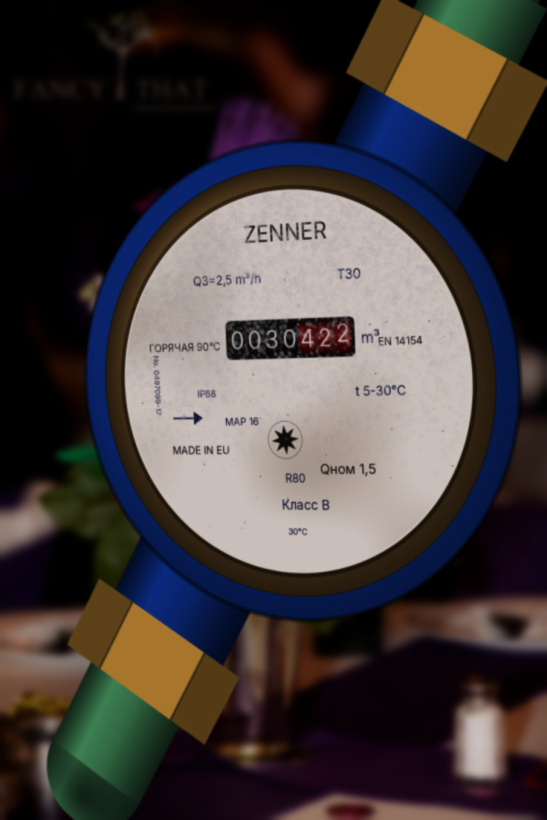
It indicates 30.422 m³
